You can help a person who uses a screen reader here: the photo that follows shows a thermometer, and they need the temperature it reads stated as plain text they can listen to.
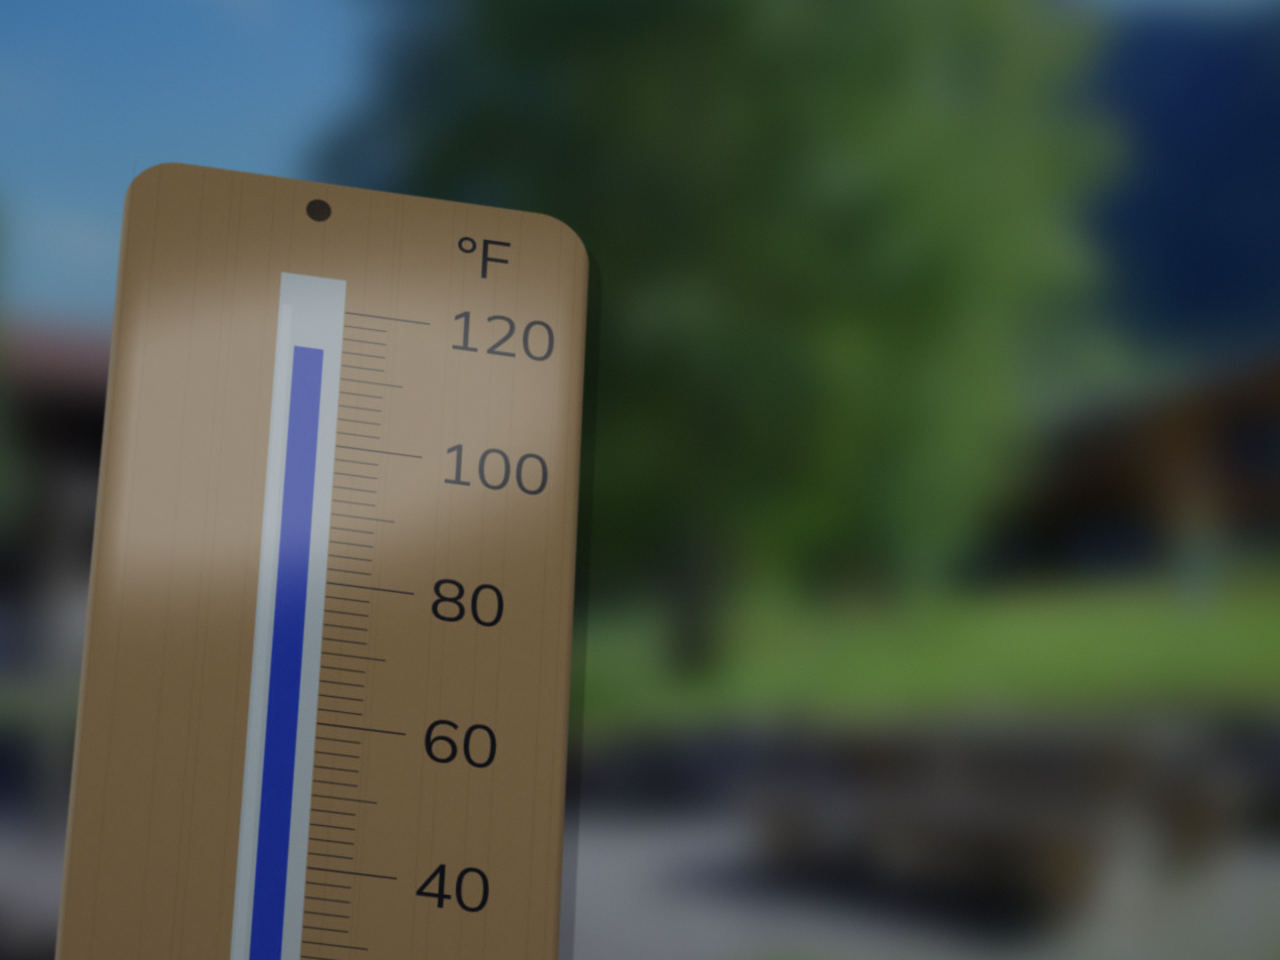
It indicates 114 °F
